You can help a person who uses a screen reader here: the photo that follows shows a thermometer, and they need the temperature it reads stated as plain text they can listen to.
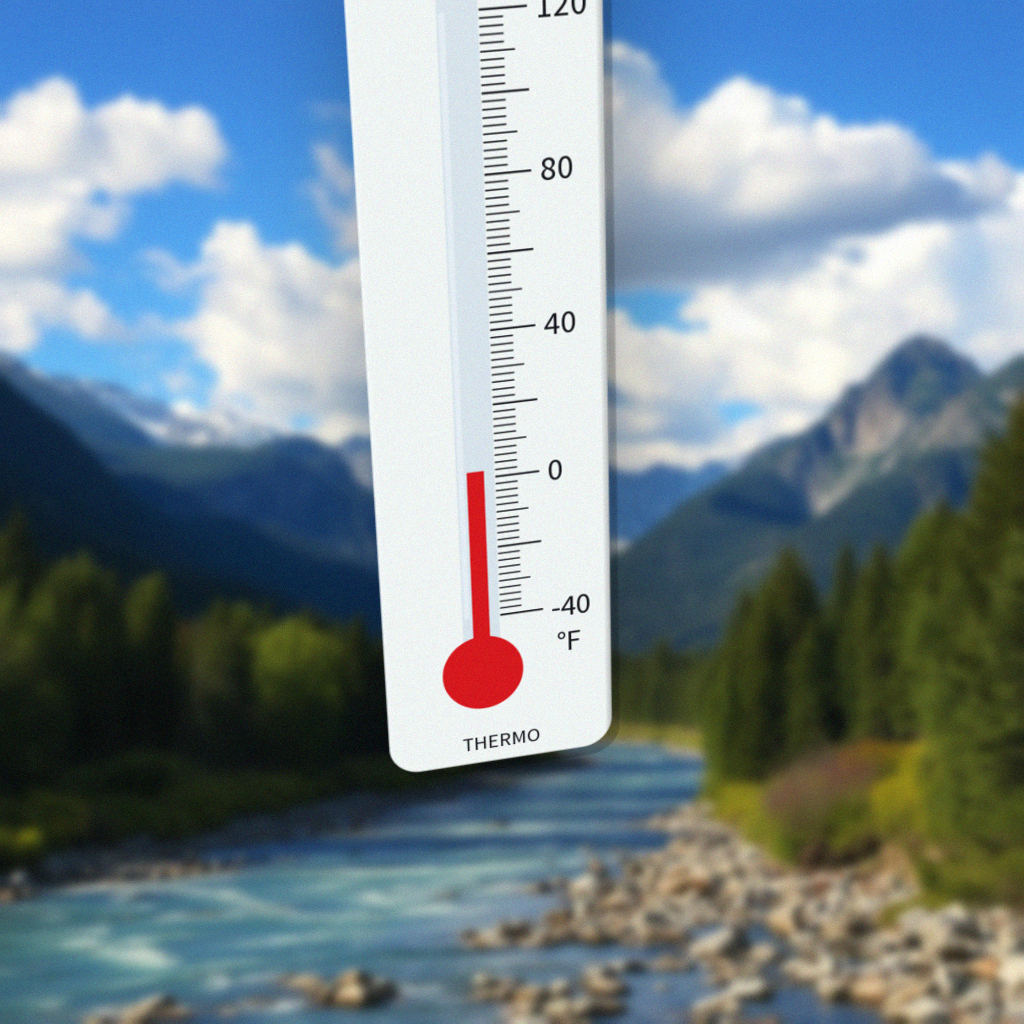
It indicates 2 °F
